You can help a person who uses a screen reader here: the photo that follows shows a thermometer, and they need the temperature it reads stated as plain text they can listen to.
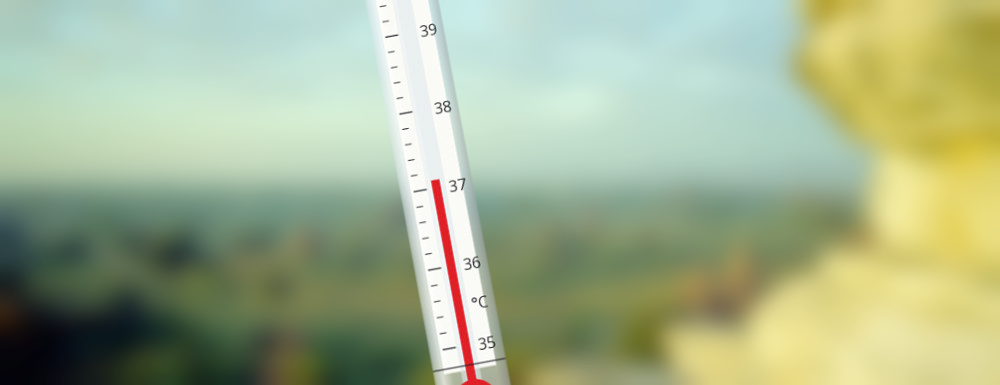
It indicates 37.1 °C
